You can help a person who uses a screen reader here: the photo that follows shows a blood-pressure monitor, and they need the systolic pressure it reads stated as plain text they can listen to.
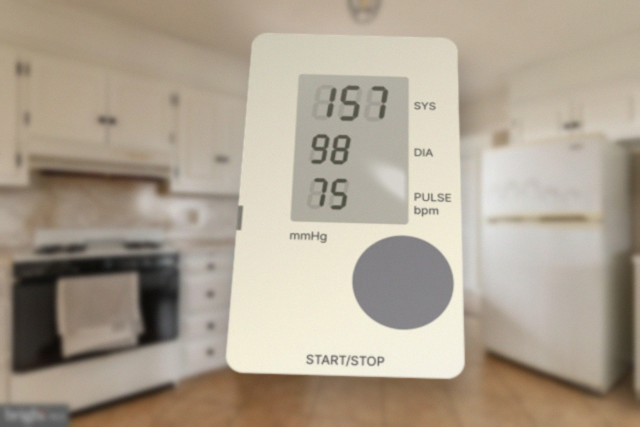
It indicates 157 mmHg
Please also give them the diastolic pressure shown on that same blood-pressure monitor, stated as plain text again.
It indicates 98 mmHg
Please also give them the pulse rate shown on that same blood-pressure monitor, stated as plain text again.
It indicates 75 bpm
